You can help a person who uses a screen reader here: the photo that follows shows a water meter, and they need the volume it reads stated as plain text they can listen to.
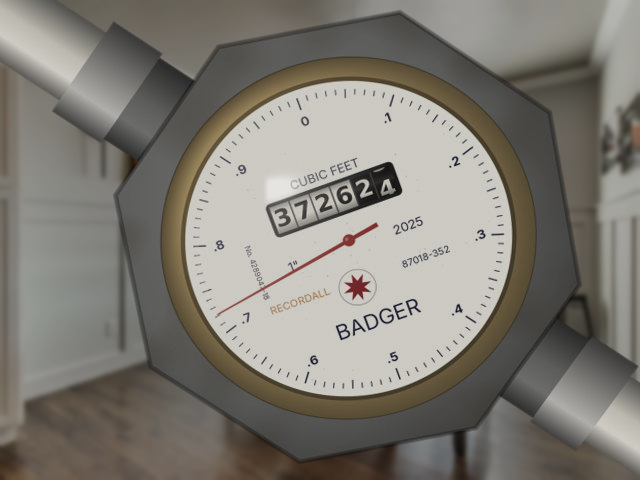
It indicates 372623.72 ft³
